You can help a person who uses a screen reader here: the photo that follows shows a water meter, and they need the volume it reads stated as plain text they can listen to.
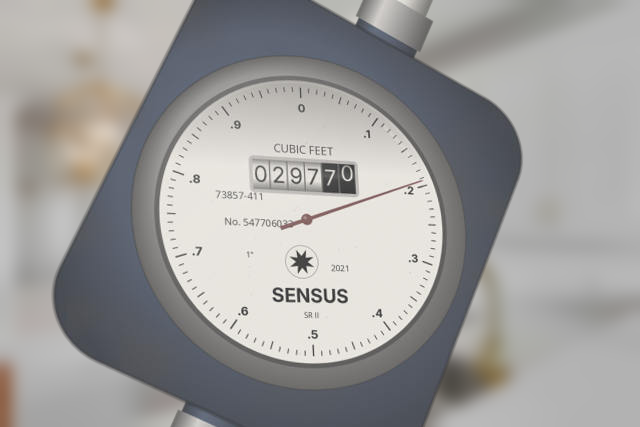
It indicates 29770.19 ft³
